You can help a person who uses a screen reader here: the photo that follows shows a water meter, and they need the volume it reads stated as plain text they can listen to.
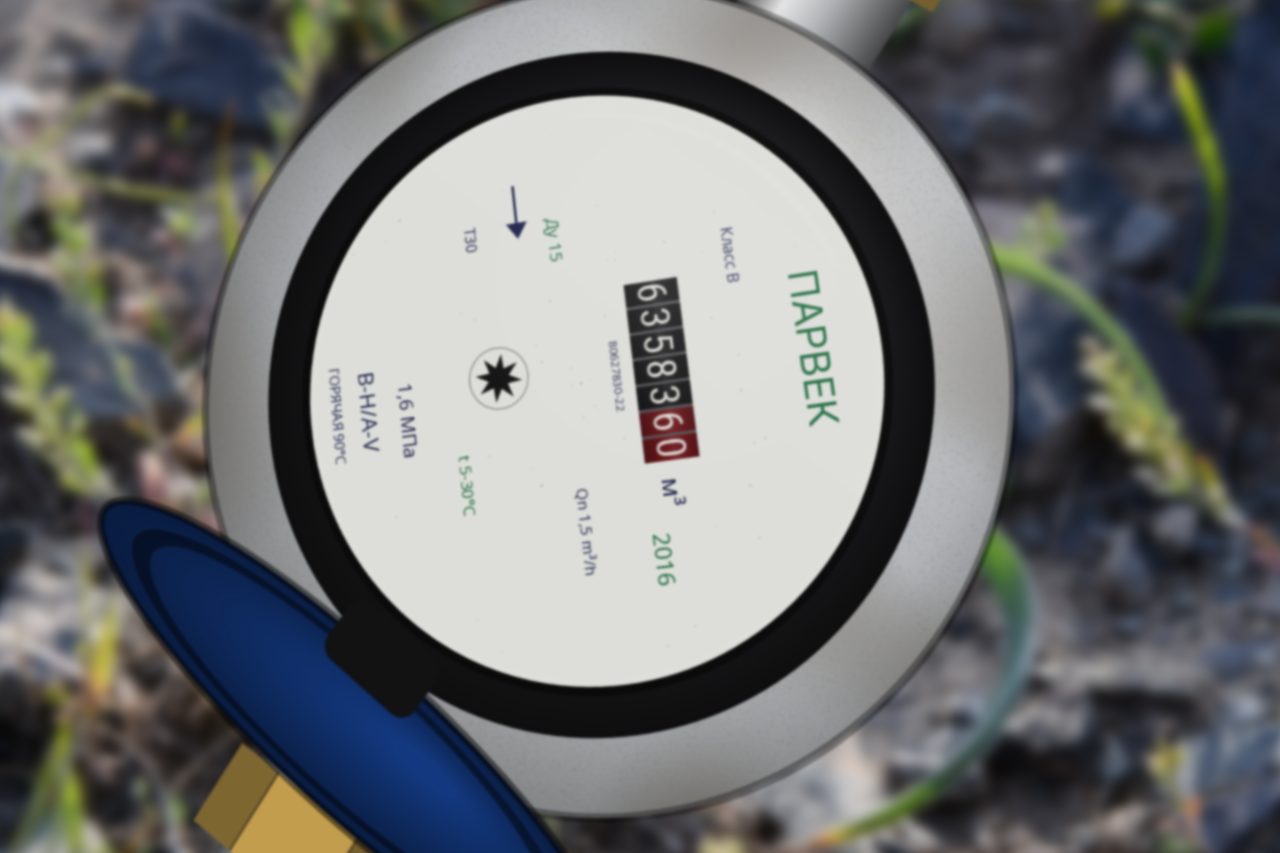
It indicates 63583.60 m³
